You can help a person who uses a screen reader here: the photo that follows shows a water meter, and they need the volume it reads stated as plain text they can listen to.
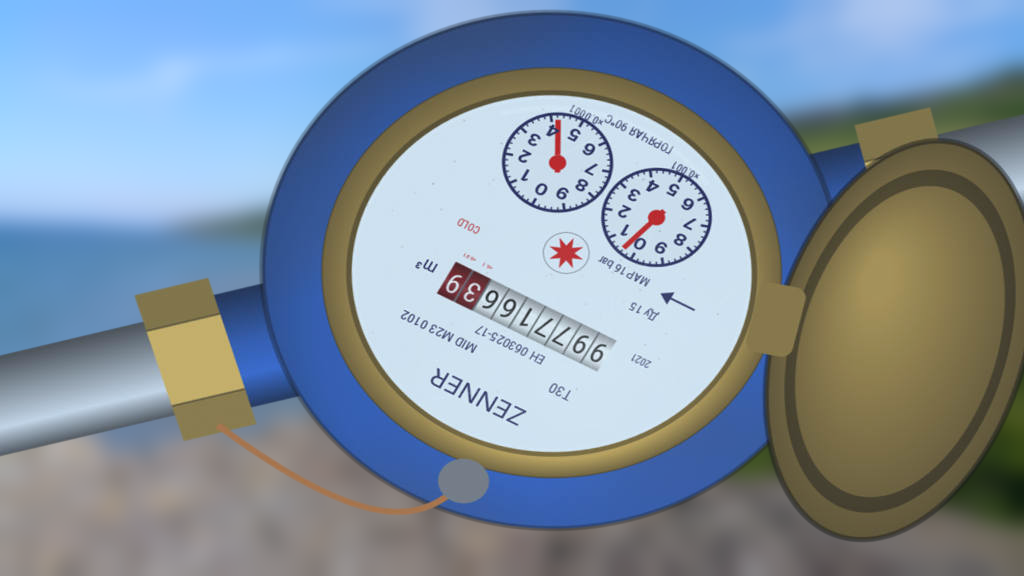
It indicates 9977166.3904 m³
